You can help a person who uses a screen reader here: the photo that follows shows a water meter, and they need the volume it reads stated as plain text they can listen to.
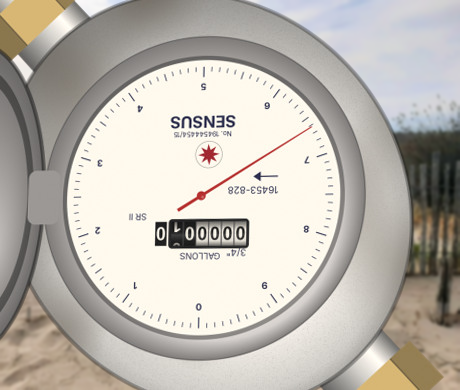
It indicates 6.6 gal
